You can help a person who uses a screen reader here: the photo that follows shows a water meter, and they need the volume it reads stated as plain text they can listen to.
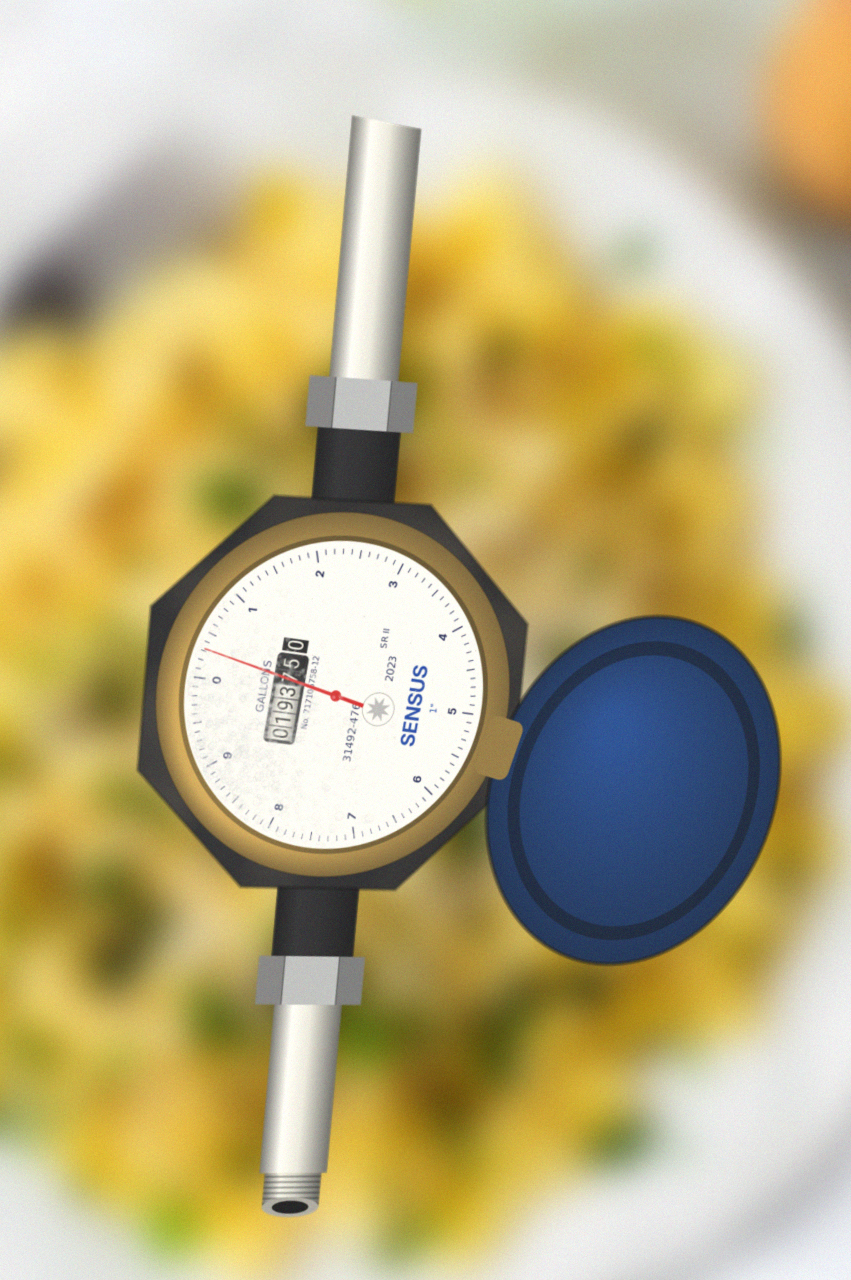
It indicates 193750.3 gal
